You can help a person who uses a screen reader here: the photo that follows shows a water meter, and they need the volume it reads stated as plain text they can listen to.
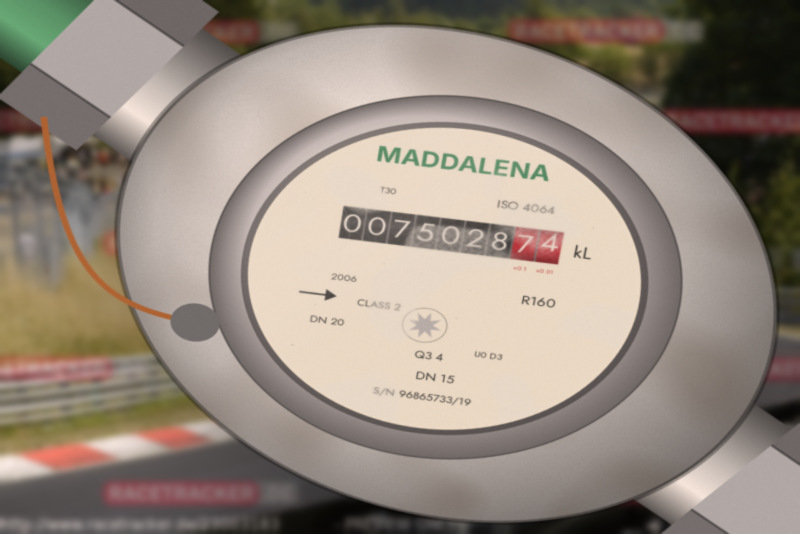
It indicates 75028.74 kL
